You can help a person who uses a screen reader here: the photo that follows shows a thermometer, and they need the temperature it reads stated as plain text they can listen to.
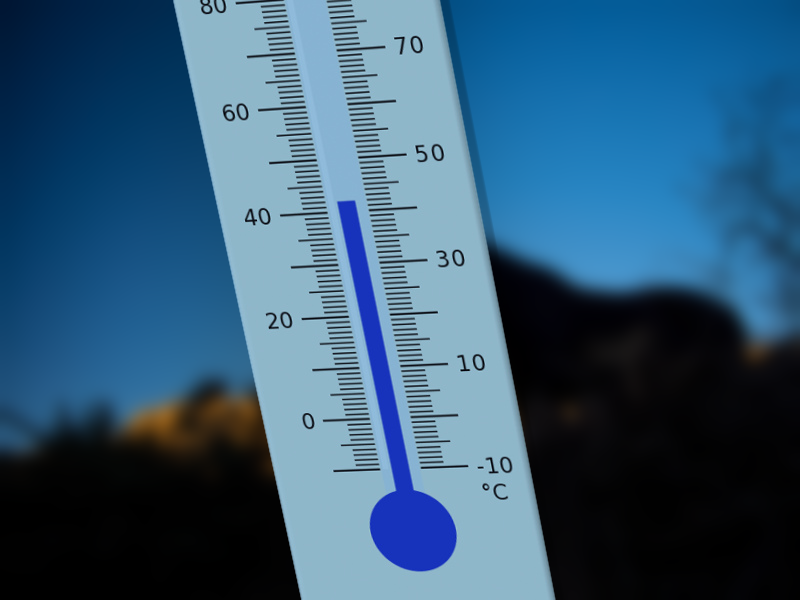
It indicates 42 °C
